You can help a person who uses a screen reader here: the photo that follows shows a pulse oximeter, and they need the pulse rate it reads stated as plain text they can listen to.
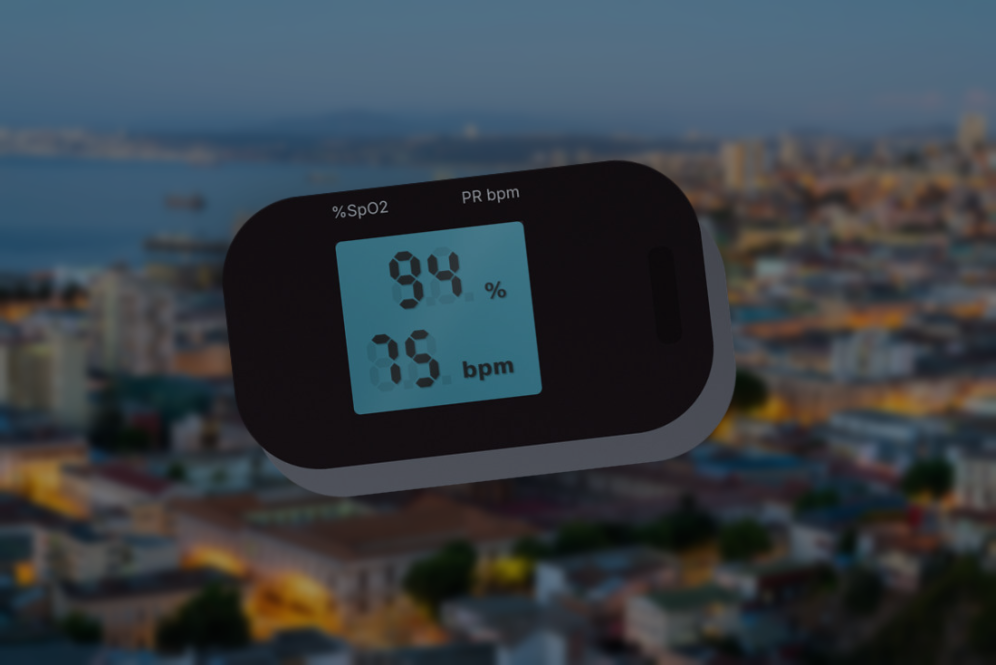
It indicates 75 bpm
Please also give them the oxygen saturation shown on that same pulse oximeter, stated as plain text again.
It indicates 94 %
